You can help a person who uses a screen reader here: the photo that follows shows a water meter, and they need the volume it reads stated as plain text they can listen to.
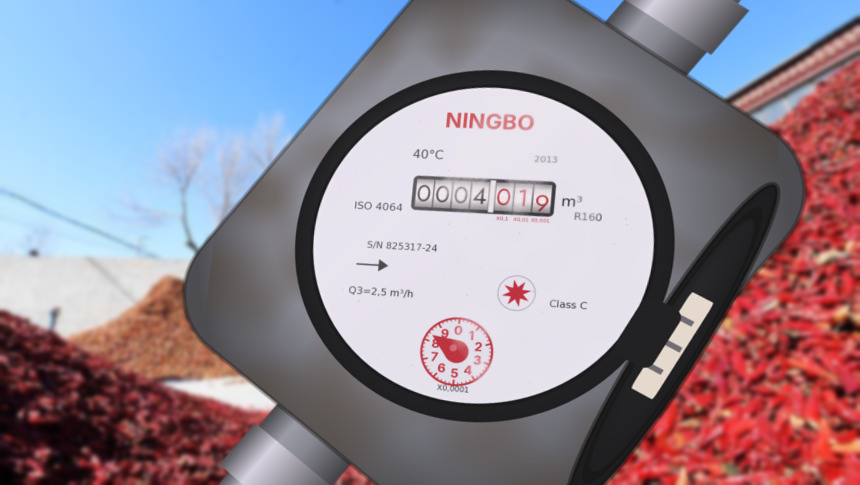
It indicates 4.0188 m³
